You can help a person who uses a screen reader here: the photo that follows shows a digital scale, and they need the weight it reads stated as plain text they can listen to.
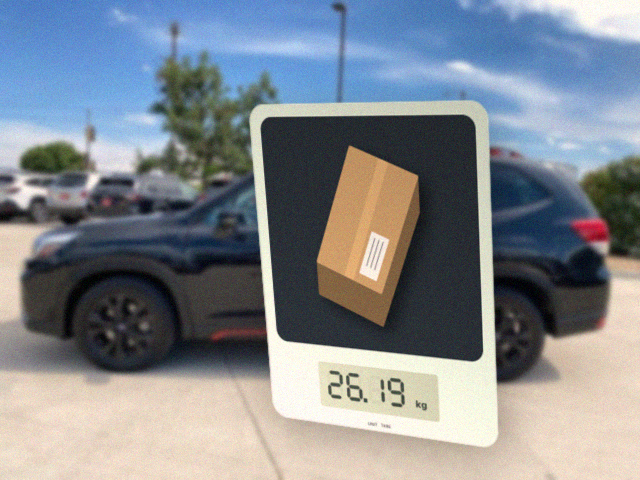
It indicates 26.19 kg
